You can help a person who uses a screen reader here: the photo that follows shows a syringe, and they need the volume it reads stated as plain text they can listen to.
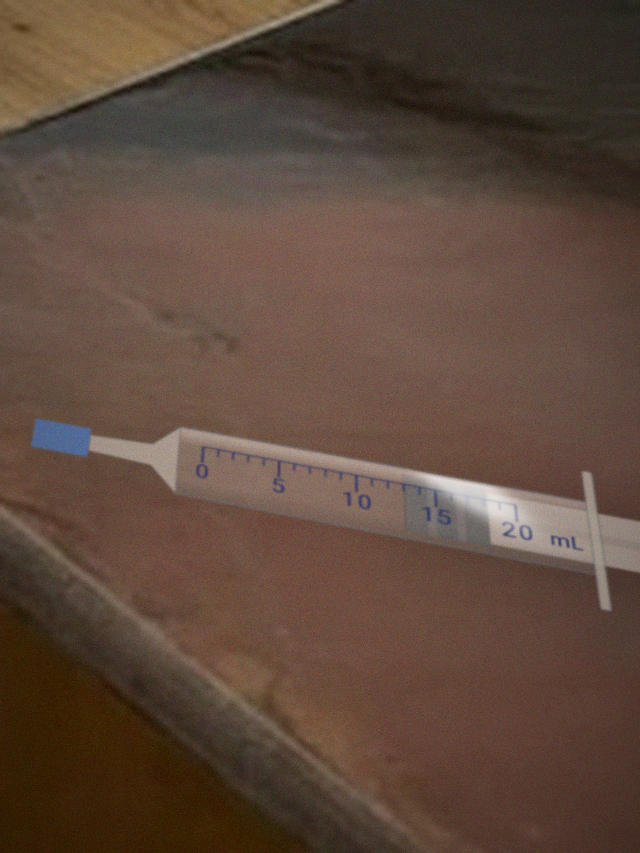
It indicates 13 mL
